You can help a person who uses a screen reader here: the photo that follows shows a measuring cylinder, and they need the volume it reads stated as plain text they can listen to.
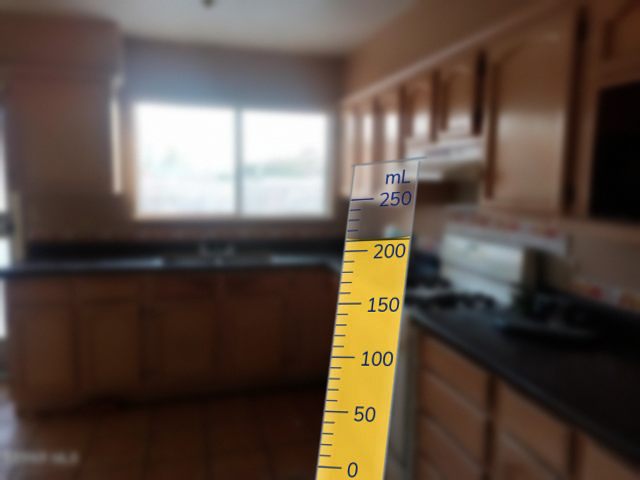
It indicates 210 mL
